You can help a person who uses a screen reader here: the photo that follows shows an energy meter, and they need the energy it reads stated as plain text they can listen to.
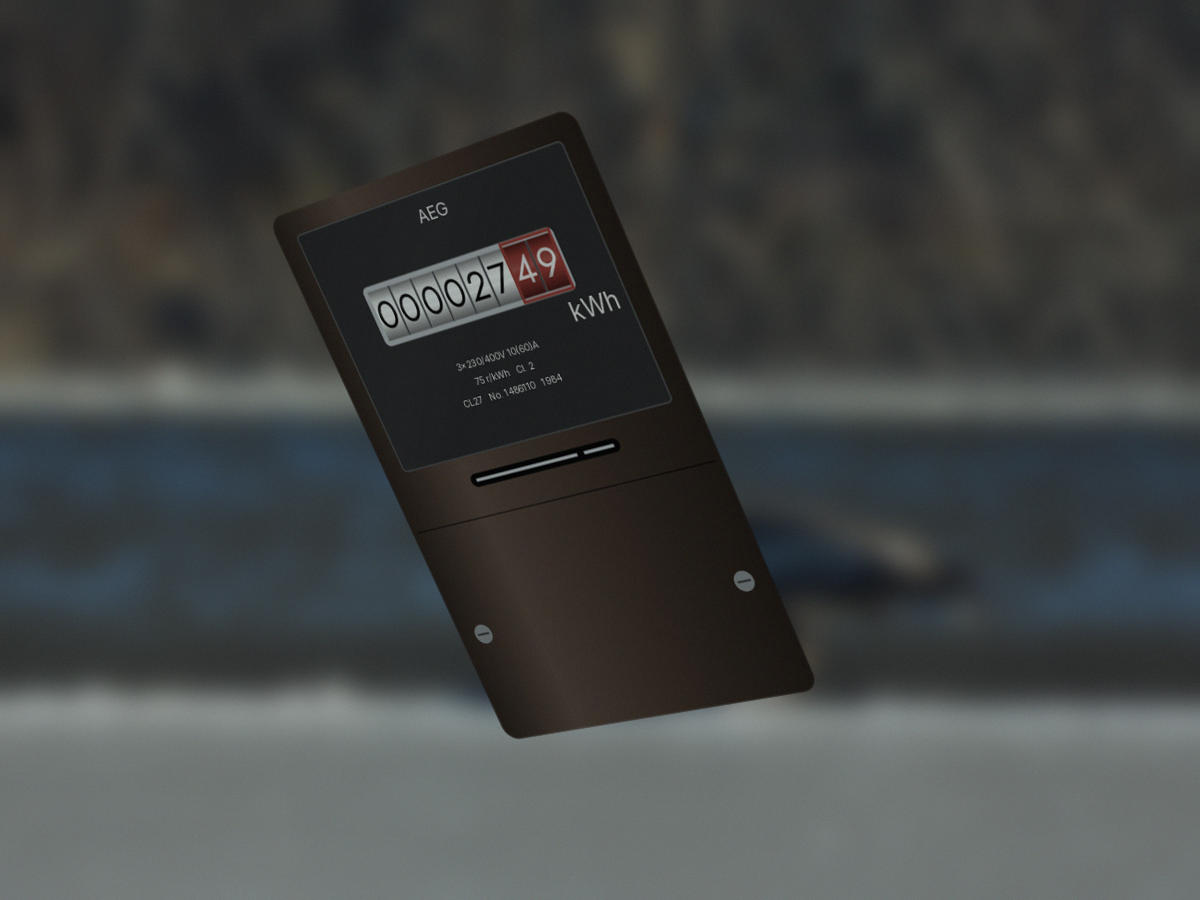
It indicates 27.49 kWh
